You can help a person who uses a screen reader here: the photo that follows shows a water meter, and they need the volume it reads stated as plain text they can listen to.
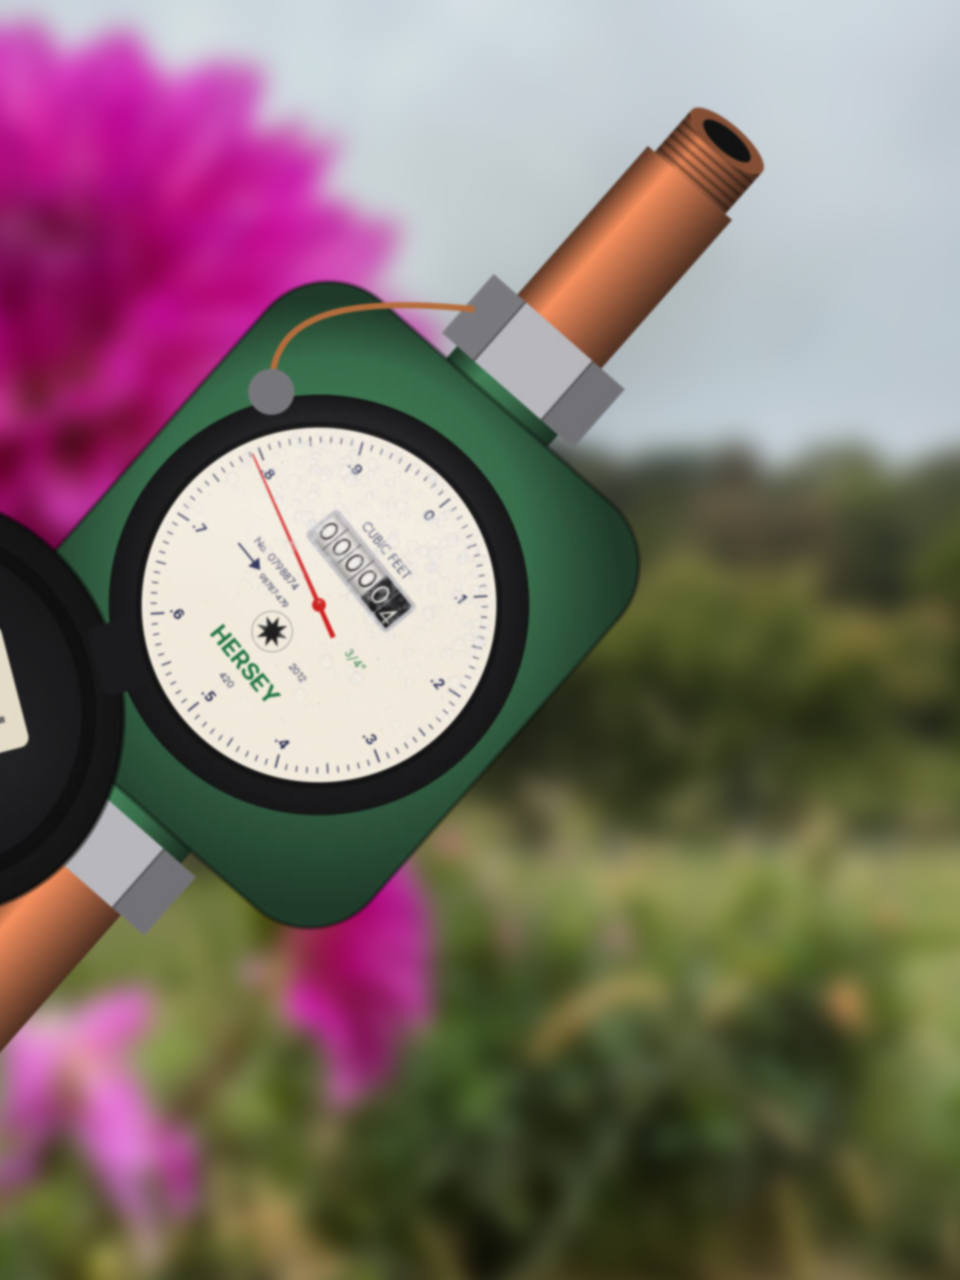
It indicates 3.79 ft³
